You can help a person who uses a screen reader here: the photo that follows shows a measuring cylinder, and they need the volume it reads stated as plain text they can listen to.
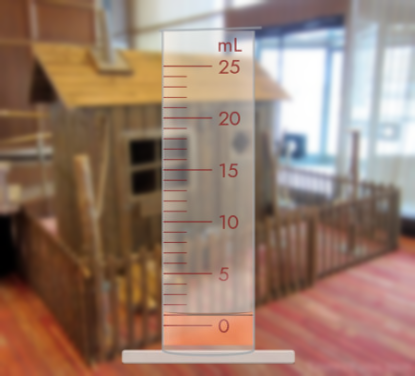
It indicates 1 mL
